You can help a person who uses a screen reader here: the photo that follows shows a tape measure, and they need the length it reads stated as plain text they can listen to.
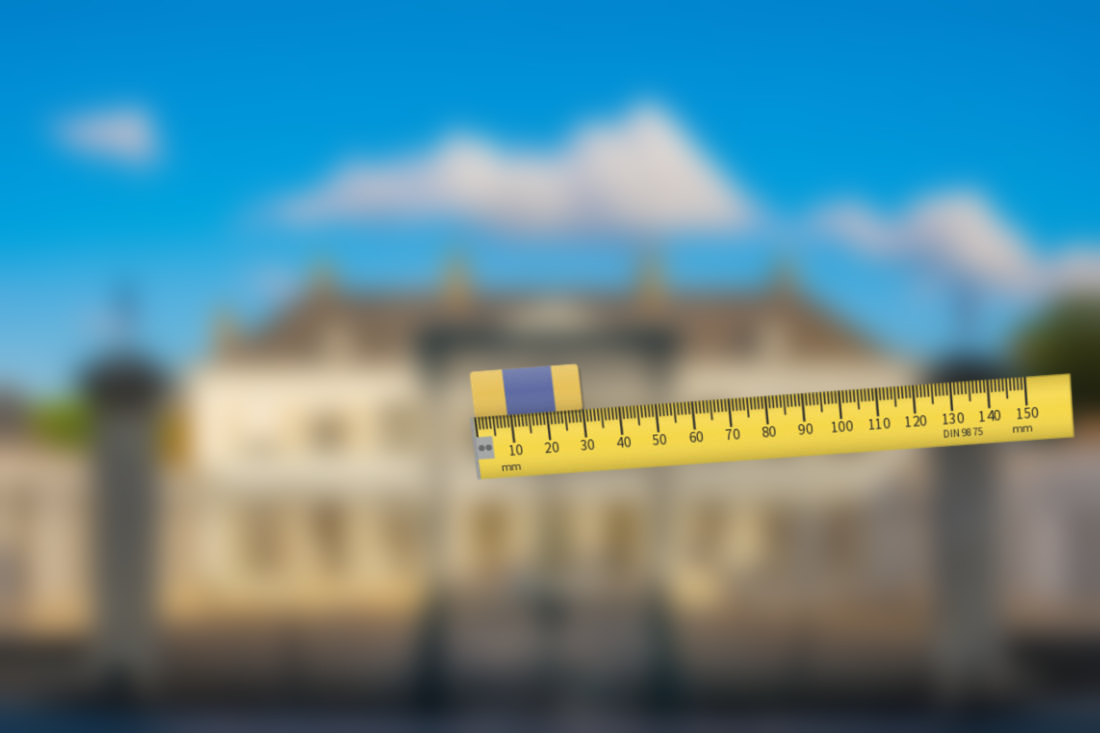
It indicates 30 mm
